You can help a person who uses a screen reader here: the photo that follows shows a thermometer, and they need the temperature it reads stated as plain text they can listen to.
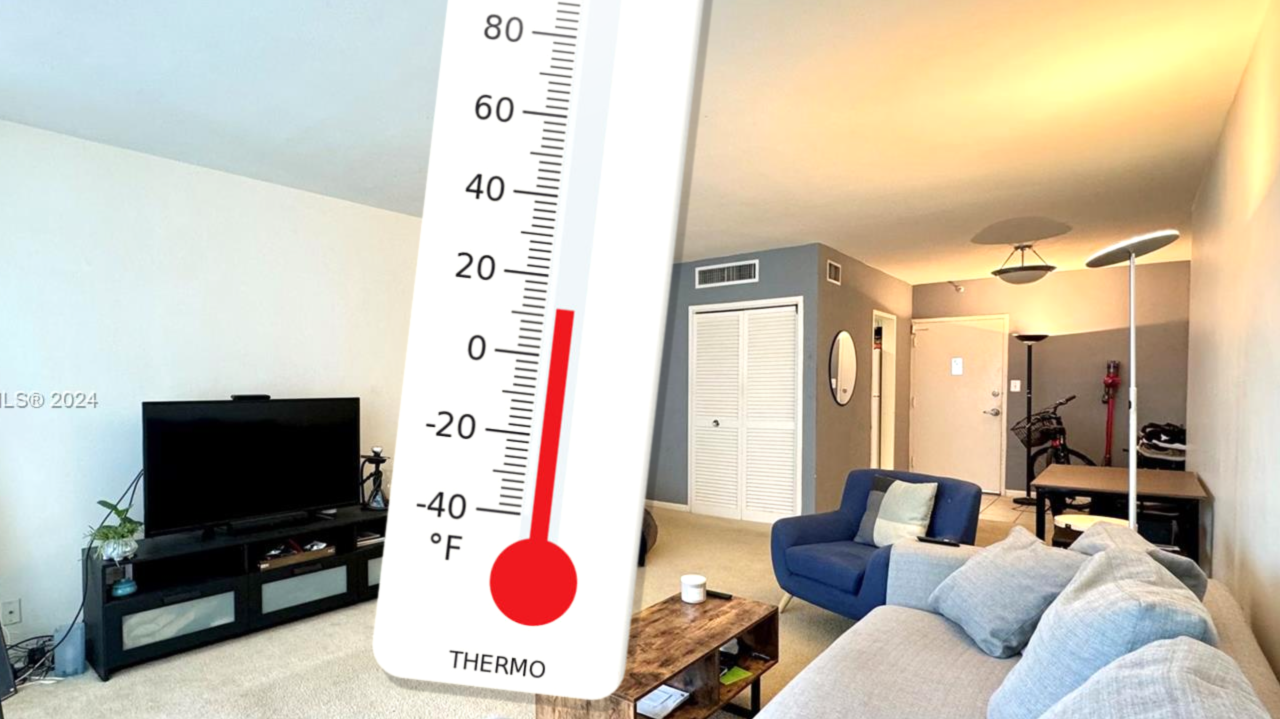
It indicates 12 °F
